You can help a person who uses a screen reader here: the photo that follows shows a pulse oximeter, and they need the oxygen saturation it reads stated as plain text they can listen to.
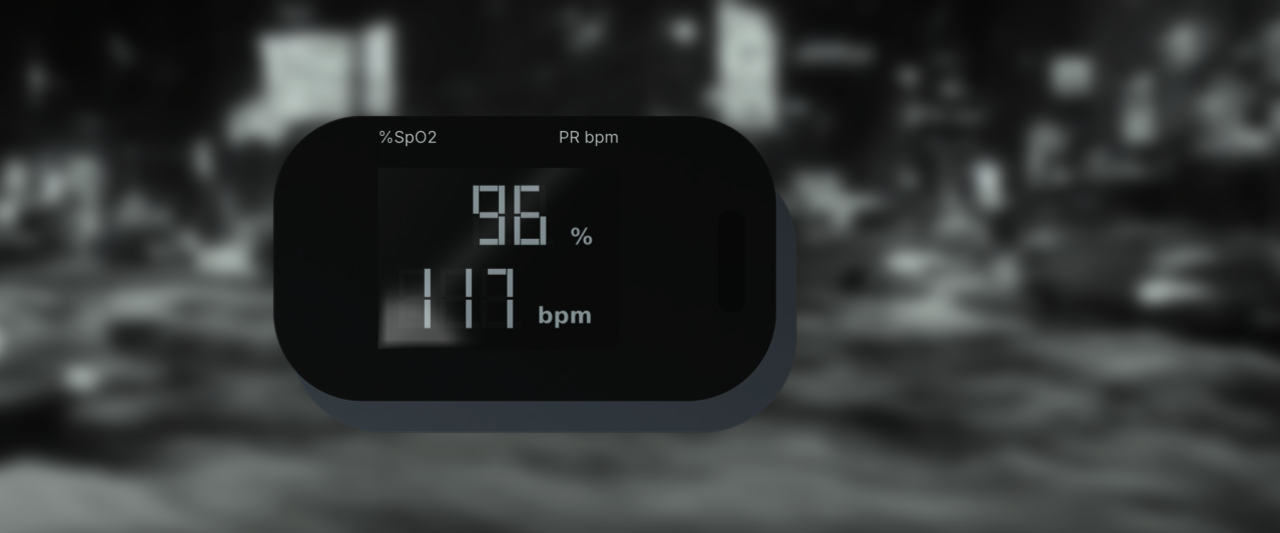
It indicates 96 %
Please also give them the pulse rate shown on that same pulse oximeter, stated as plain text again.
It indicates 117 bpm
